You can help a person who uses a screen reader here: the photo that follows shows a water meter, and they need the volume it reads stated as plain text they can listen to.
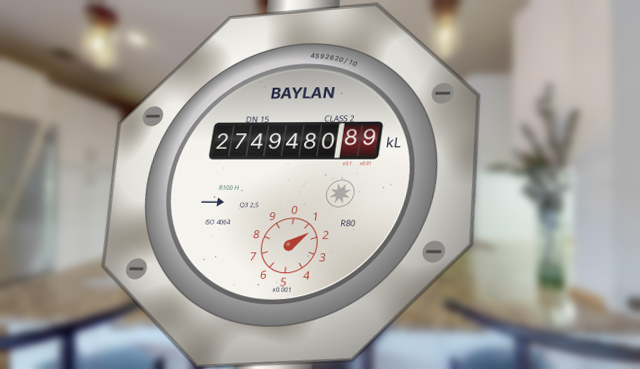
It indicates 2749480.891 kL
